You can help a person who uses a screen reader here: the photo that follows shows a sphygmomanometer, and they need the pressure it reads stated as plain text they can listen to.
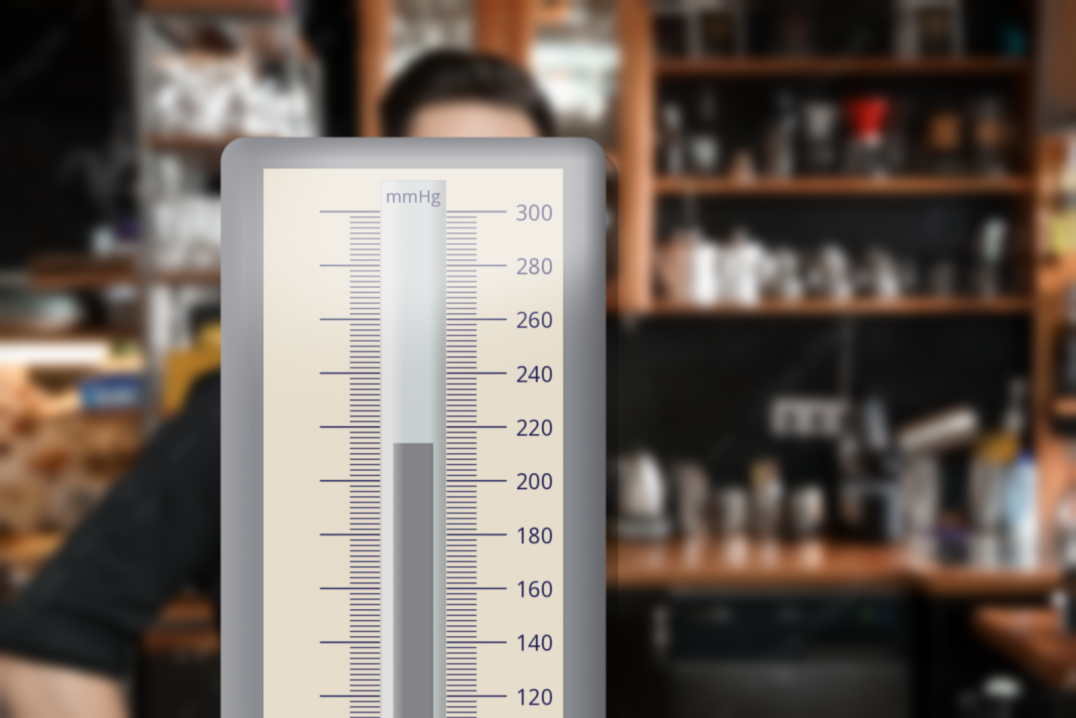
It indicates 214 mmHg
